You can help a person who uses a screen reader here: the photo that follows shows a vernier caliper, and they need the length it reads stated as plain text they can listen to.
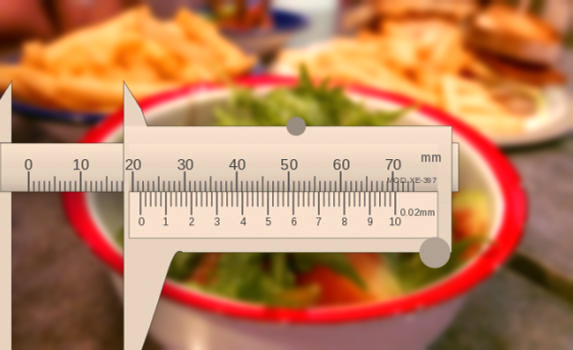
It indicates 21.5 mm
